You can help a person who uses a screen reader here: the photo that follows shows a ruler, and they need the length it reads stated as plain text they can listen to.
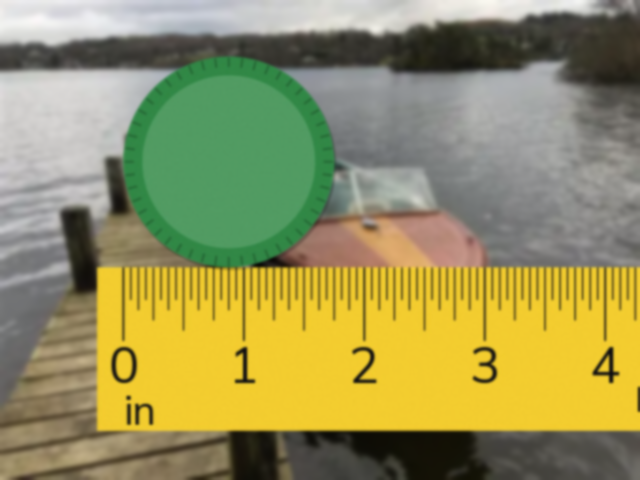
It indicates 1.75 in
